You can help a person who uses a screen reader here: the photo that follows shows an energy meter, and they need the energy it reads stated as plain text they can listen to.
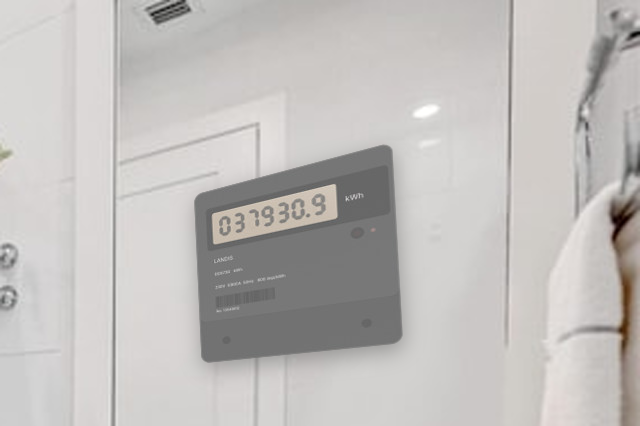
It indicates 37930.9 kWh
